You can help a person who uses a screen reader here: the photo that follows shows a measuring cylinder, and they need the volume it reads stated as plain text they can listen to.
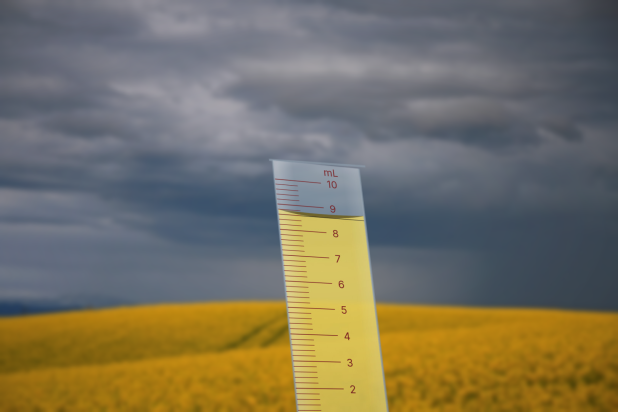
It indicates 8.6 mL
